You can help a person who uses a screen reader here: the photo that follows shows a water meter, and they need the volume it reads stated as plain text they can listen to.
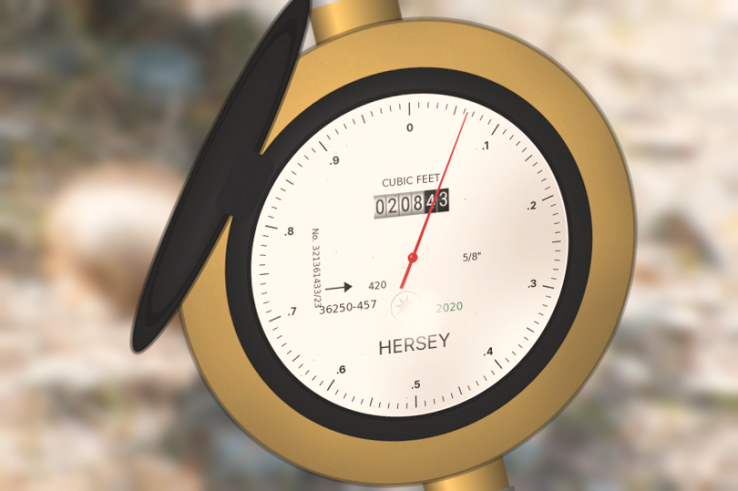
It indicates 20843.06 ft³
